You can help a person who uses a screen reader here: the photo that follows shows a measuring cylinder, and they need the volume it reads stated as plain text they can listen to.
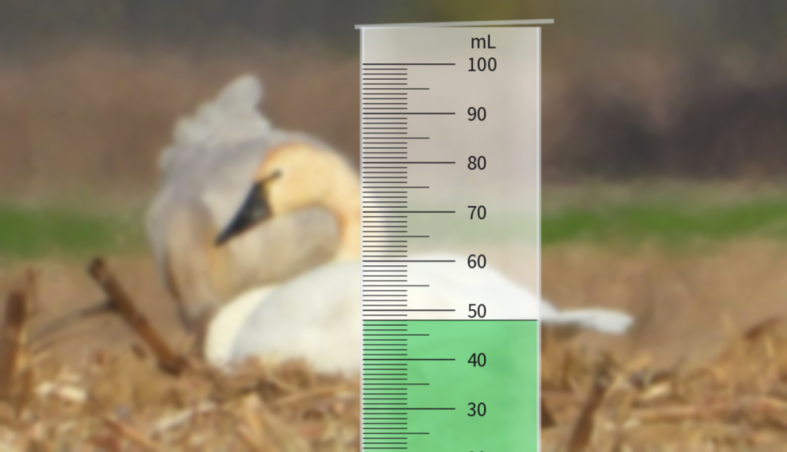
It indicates 48 mL
